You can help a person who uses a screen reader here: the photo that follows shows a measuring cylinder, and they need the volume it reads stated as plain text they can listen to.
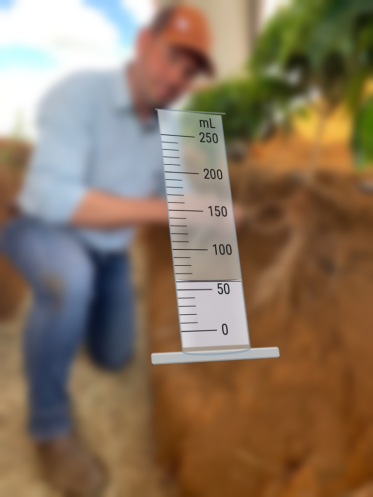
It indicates 60 mL
